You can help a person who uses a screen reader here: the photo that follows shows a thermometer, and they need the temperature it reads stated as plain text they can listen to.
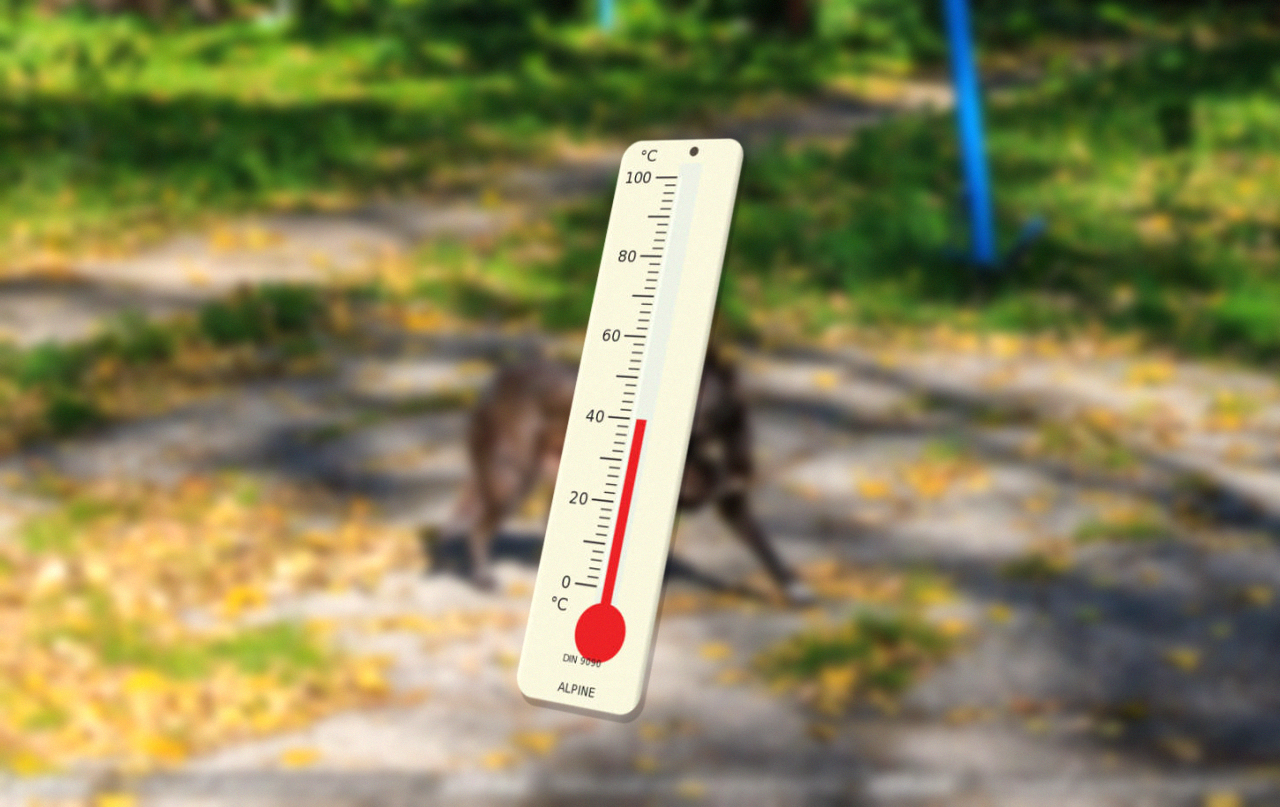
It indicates 40 °C
